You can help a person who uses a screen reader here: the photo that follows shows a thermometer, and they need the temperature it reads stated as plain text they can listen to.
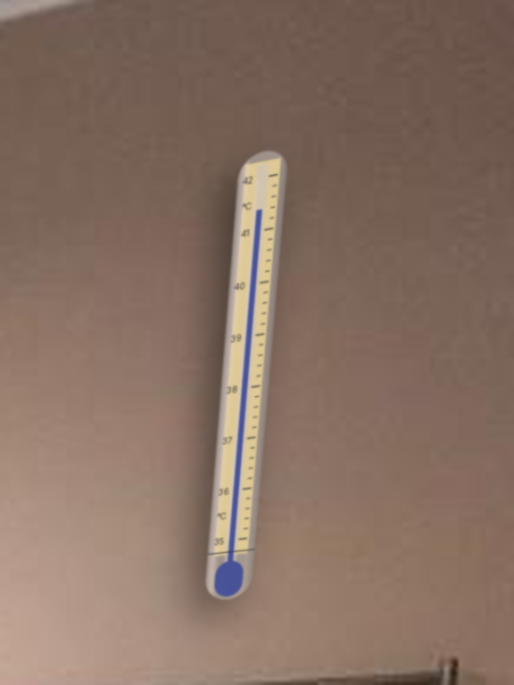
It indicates 41.4 °C
